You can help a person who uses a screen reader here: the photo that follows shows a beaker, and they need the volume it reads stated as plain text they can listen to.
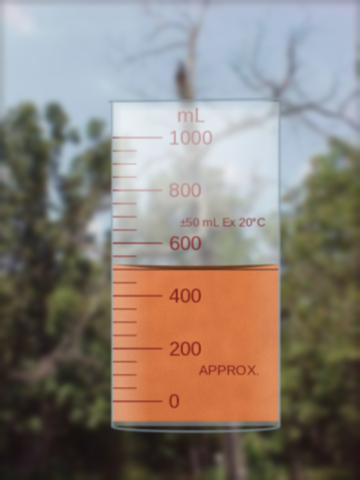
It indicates 500 mL
